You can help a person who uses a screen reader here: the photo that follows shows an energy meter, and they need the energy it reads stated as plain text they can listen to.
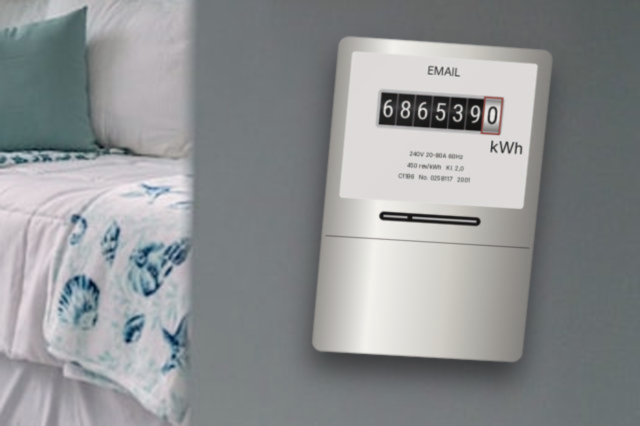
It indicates 686539.0 kWh
